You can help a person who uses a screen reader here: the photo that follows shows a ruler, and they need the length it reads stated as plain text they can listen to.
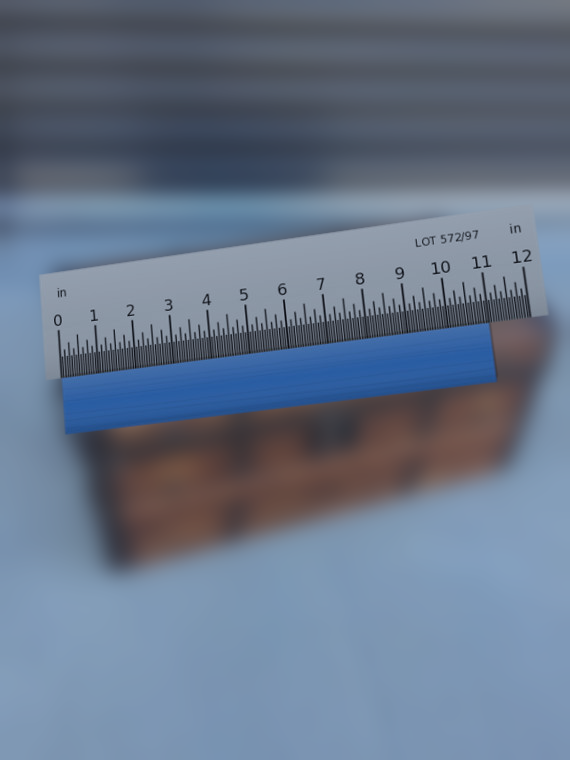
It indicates 11 in
